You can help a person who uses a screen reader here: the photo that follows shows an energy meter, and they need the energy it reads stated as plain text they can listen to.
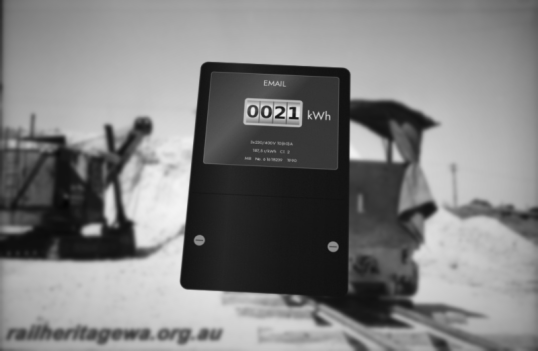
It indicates 21 kWh
